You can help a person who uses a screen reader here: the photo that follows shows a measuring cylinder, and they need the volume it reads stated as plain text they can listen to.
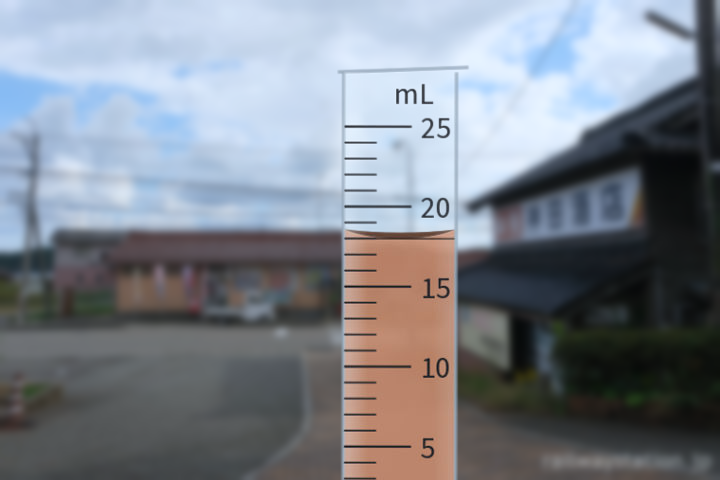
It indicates 18 mL
